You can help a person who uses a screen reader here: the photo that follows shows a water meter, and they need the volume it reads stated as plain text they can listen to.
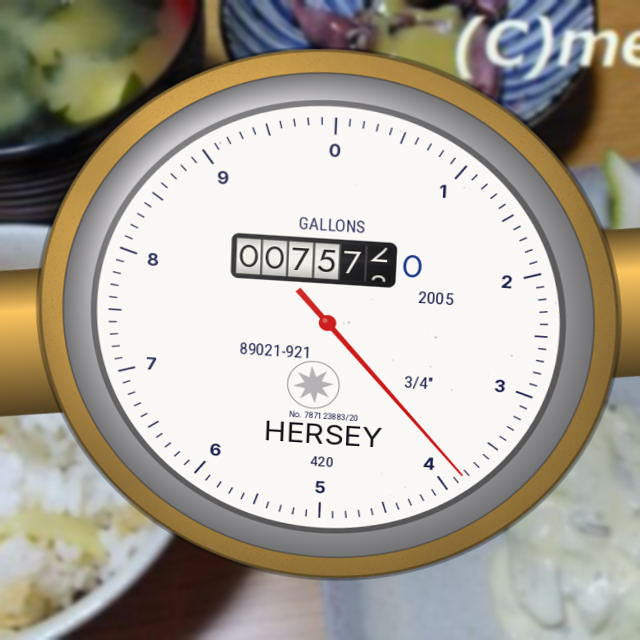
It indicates 75723.8 gal
